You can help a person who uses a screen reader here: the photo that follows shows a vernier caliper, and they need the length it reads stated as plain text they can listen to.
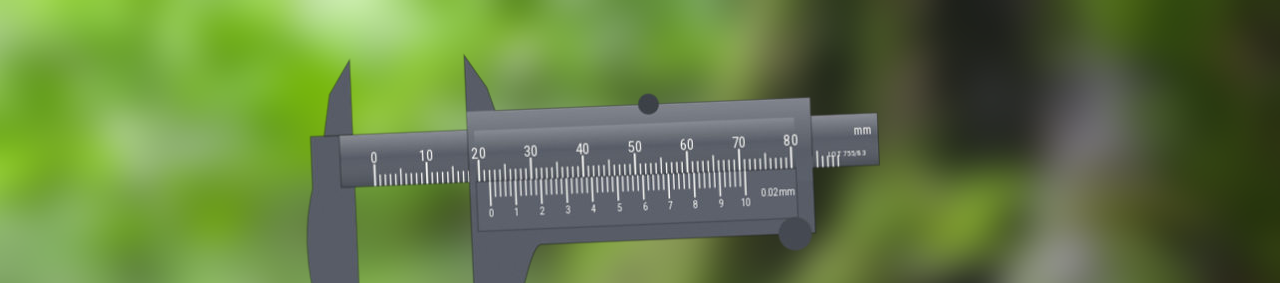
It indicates 22.0 mm
